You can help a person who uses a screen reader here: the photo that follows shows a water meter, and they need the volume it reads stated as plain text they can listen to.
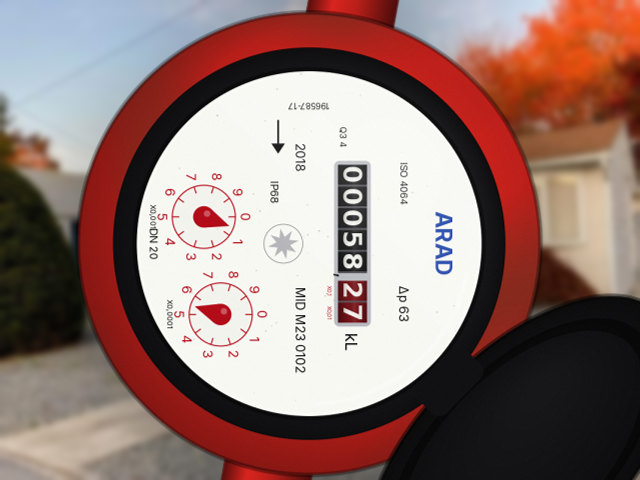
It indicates 58.2705 kL
